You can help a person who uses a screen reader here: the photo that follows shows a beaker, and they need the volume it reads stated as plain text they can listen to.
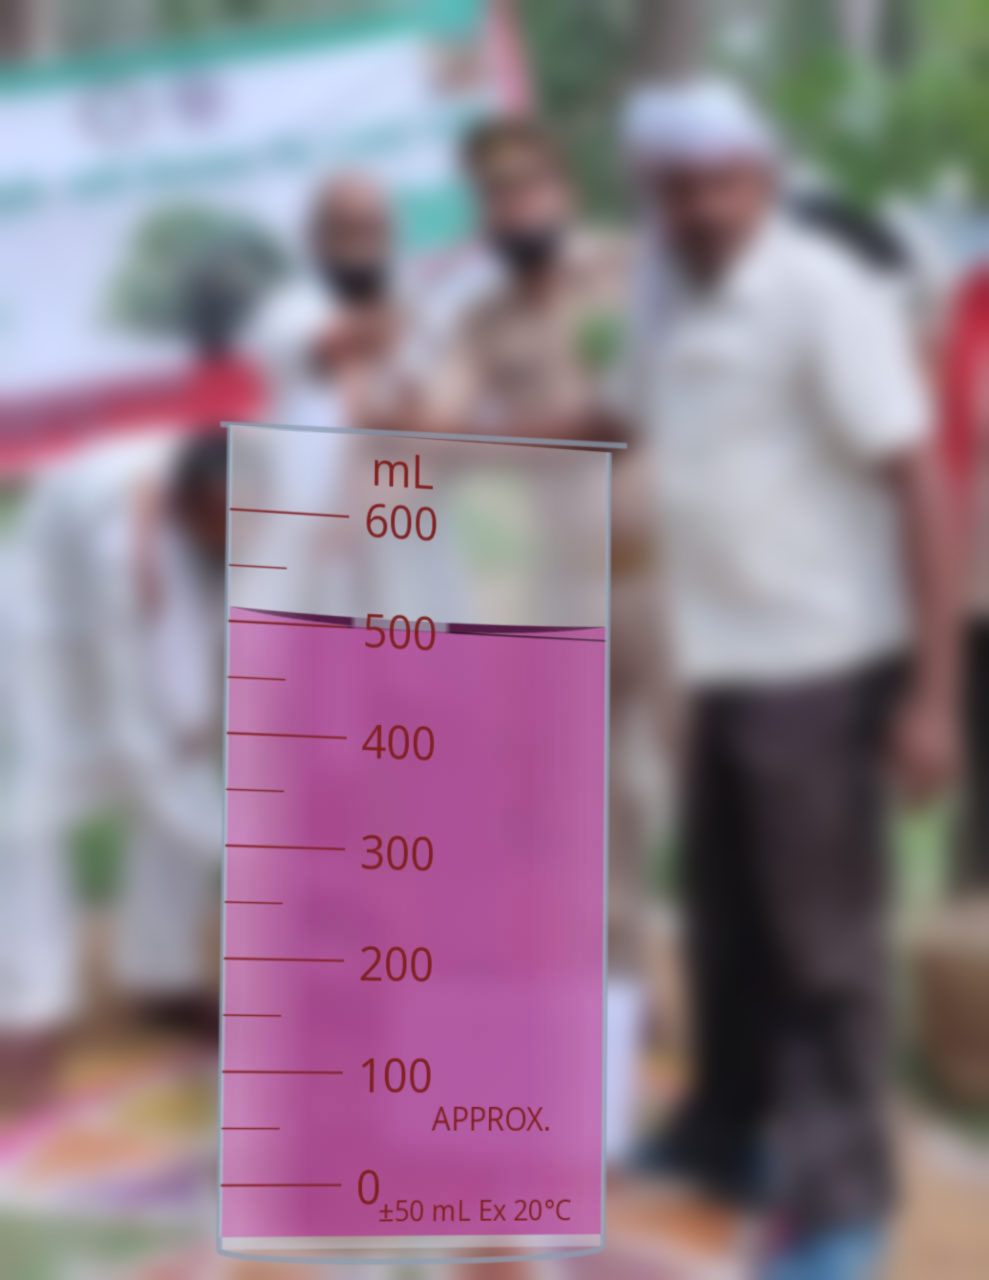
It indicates 500 mL
